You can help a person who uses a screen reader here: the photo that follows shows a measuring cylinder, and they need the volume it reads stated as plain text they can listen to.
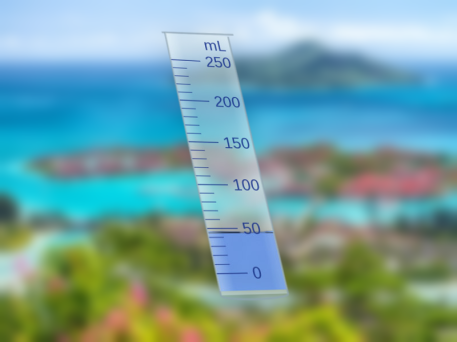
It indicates 45 mL
